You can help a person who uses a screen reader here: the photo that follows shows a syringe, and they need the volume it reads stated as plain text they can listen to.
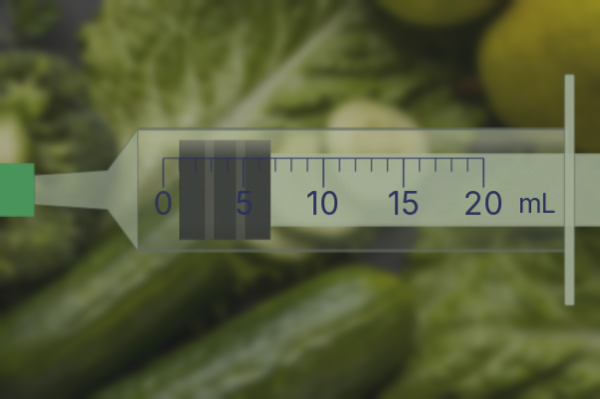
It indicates 1 mL
